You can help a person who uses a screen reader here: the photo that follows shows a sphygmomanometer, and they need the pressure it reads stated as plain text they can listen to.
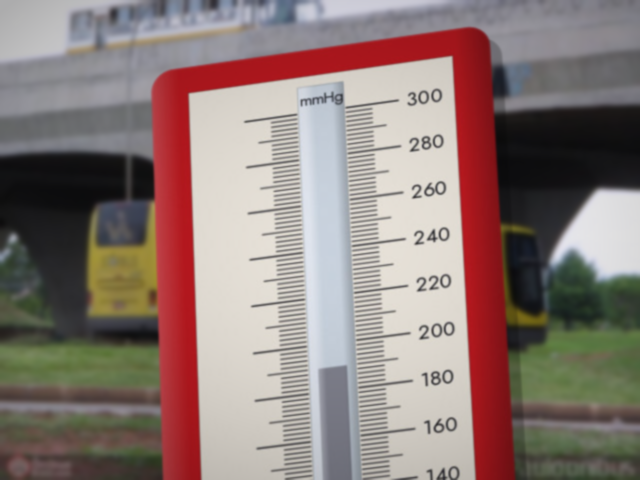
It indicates 190 mmHg
